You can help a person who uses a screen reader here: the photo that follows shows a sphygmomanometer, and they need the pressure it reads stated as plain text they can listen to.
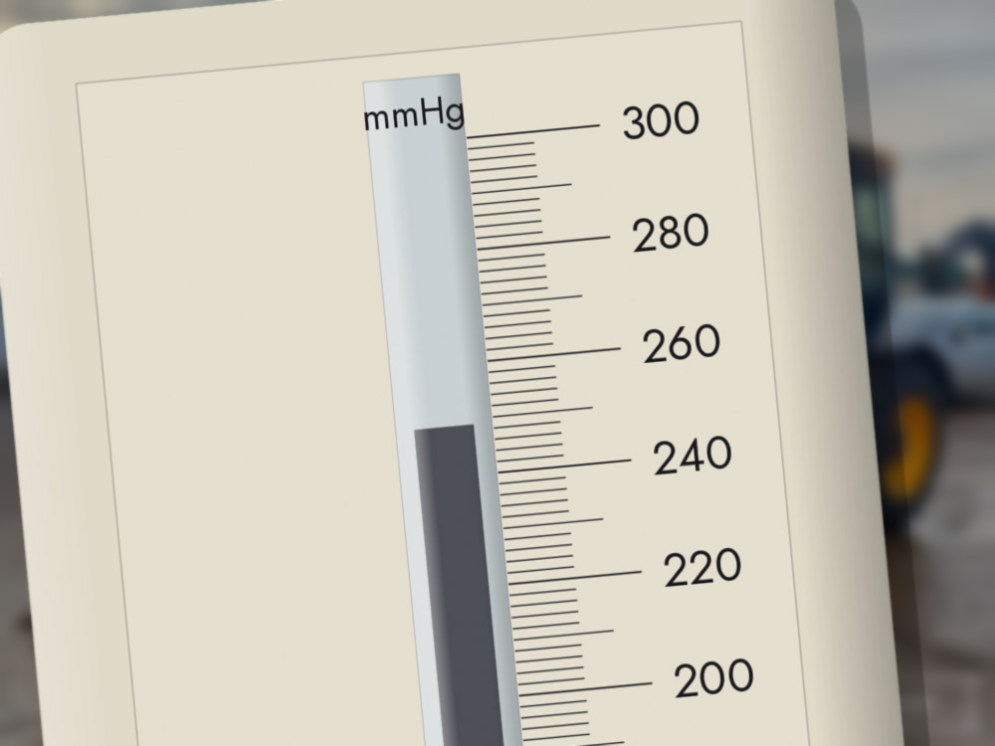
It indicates 249 mmHg
